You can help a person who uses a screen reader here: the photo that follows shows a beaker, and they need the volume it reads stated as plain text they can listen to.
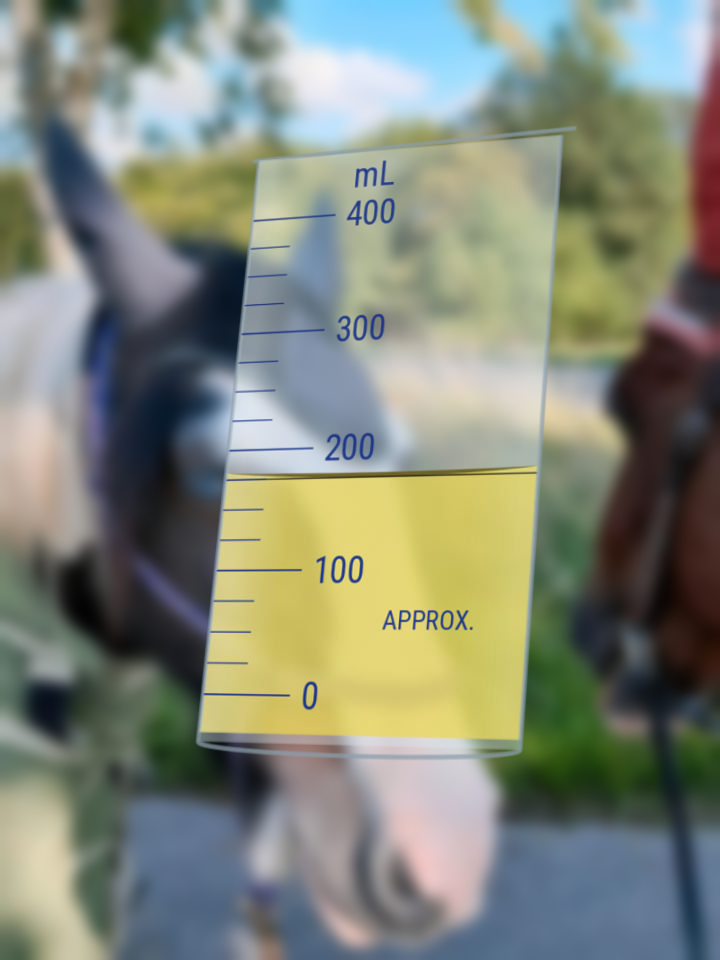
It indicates 175 mL
